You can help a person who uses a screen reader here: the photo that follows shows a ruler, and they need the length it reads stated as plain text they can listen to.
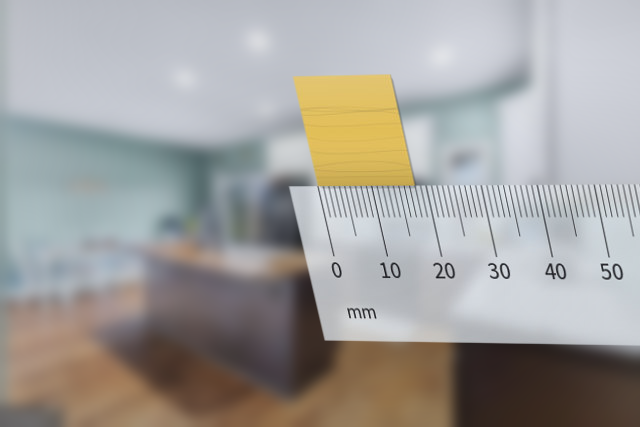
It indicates 18 mm
